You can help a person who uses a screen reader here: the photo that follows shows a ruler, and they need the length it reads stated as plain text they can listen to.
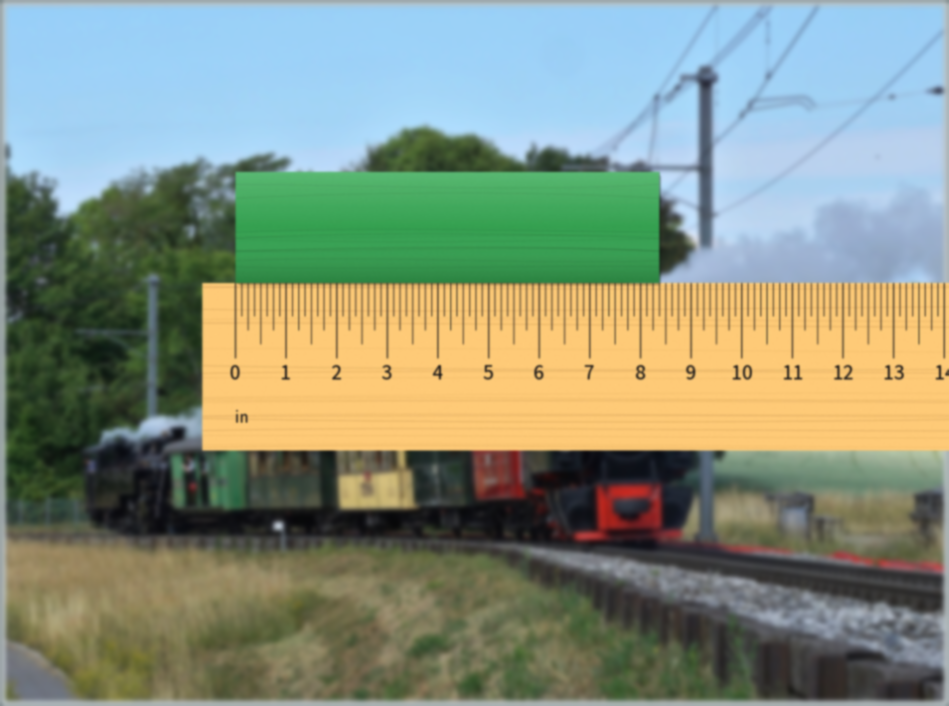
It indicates 8.375 in
